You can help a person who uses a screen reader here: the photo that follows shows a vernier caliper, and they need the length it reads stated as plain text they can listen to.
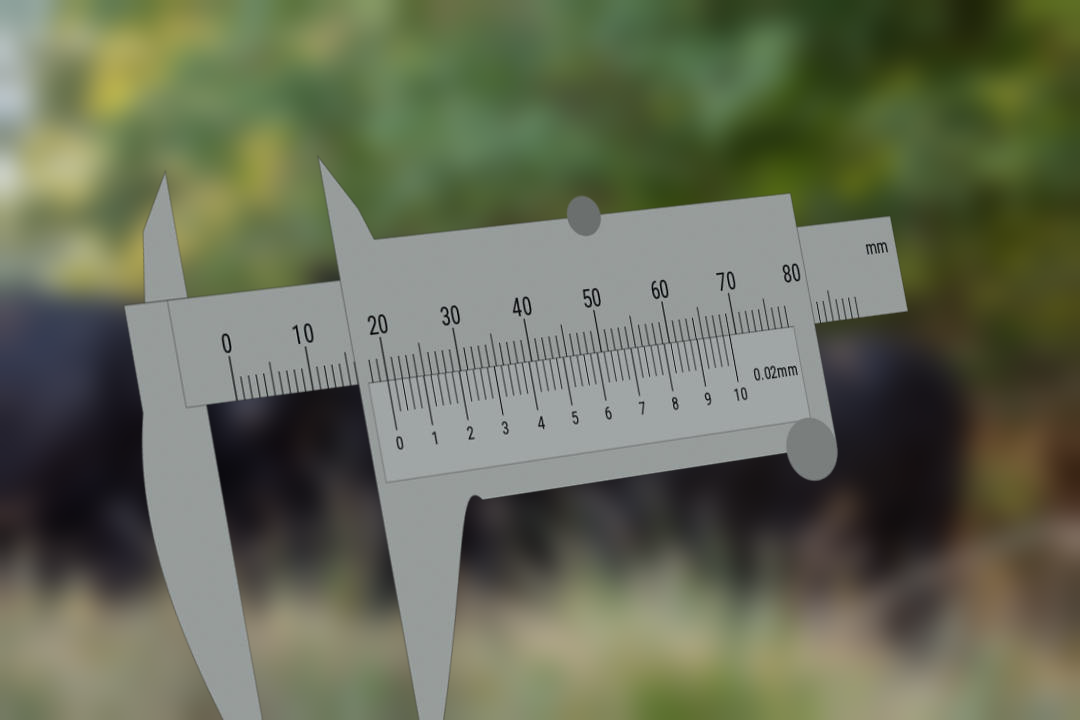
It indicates 20.0 mm
